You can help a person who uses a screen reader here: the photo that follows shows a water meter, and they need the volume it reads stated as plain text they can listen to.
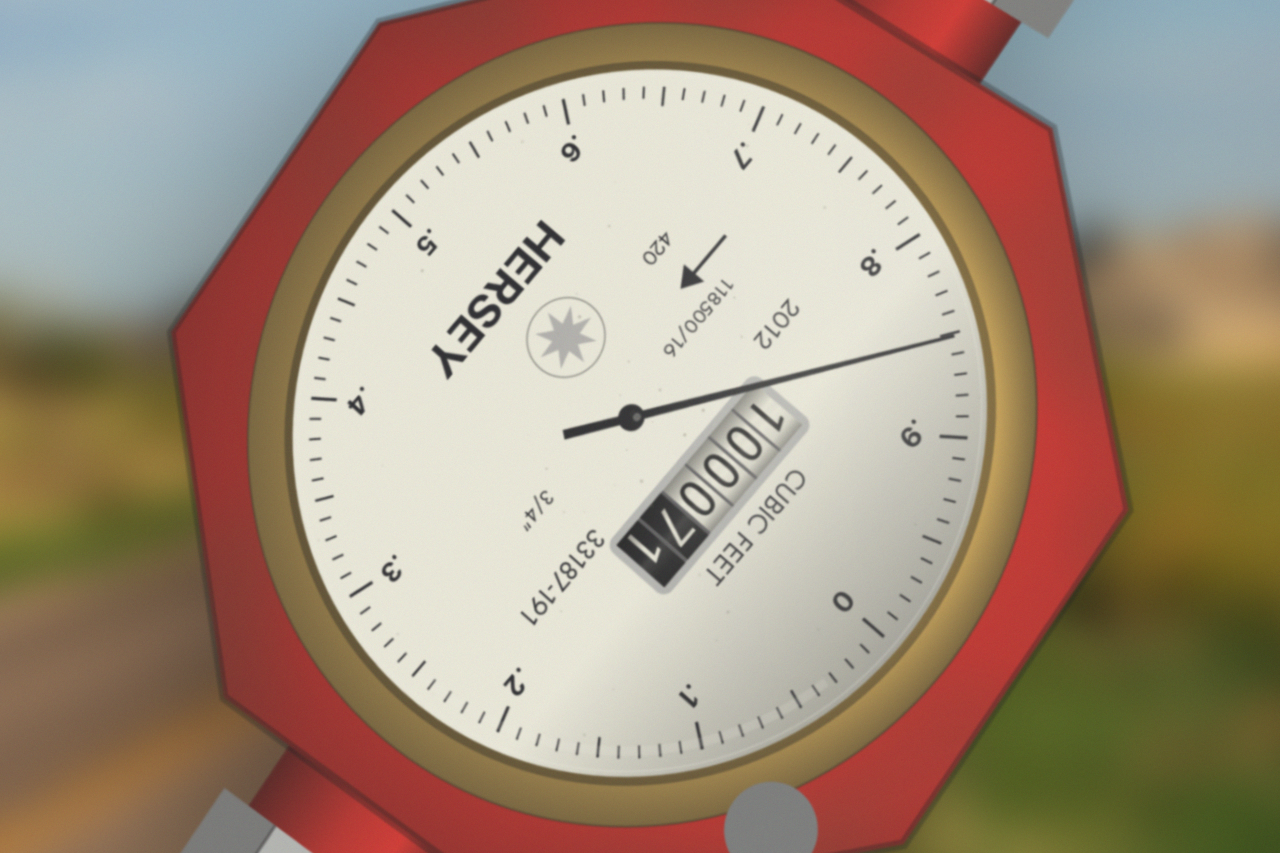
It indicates 100070.85 ft³
